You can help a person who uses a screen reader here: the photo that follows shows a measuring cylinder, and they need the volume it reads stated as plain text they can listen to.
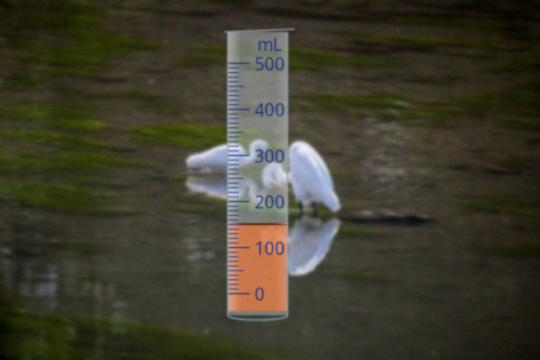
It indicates 150 mL
